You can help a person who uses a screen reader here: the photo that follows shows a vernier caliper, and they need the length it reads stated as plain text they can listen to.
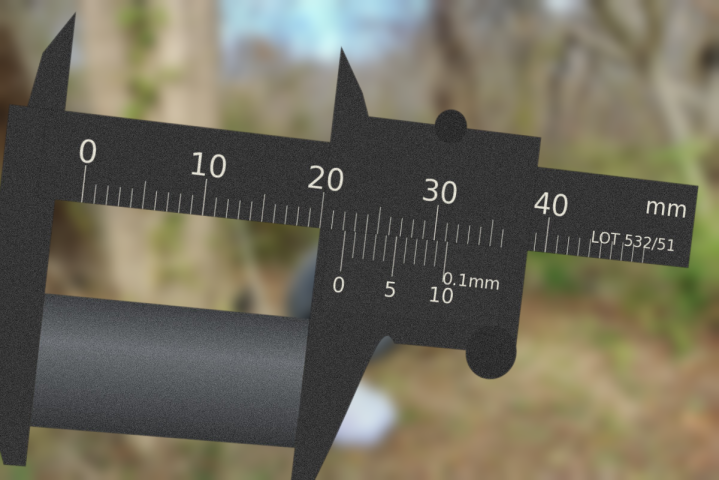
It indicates 22.2 mm
